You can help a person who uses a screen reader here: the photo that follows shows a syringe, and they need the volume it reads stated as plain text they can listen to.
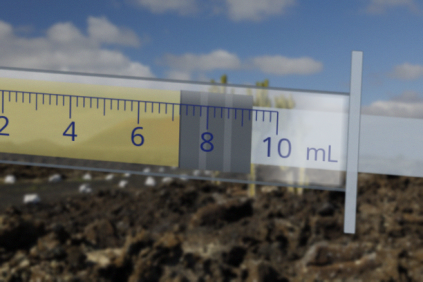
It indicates 7.2 mL
